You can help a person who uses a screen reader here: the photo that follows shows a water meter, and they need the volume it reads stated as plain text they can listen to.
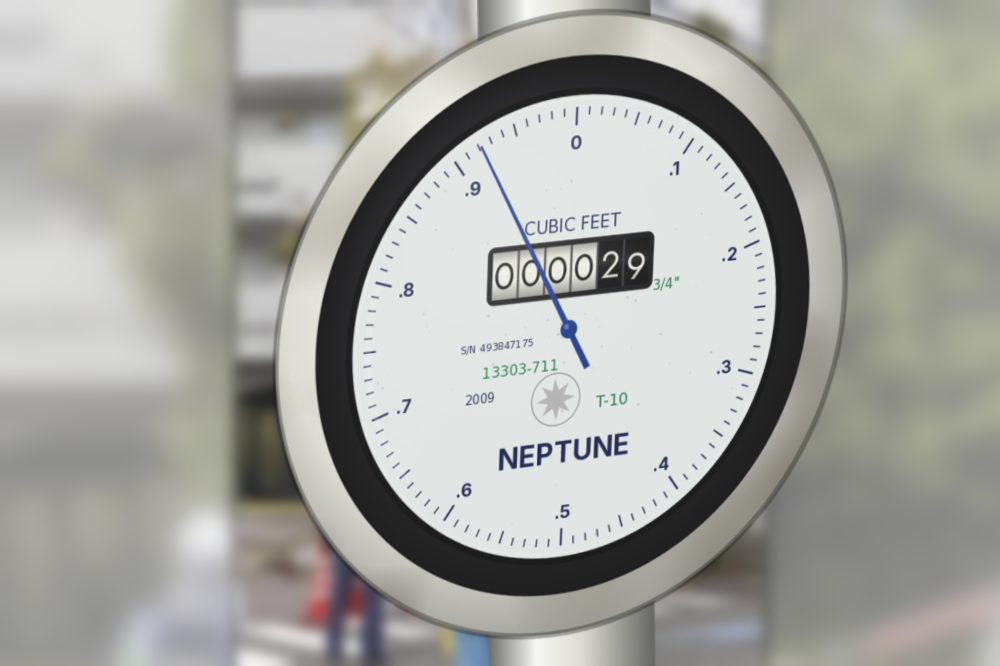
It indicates 28.92 ft³
